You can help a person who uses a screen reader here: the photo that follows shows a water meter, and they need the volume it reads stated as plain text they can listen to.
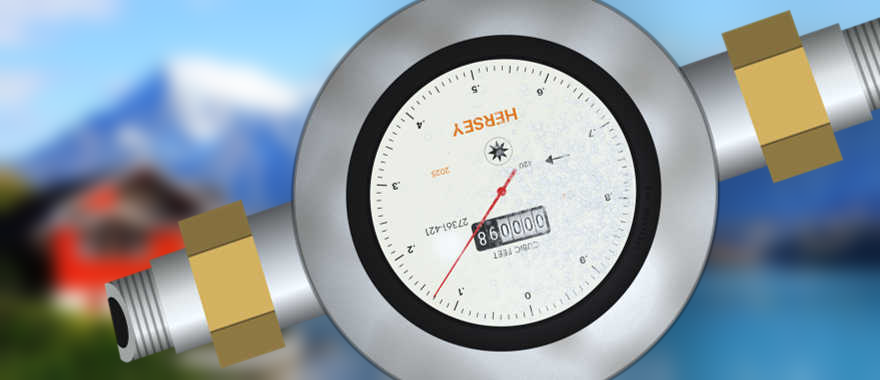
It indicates 98.13 ft³
